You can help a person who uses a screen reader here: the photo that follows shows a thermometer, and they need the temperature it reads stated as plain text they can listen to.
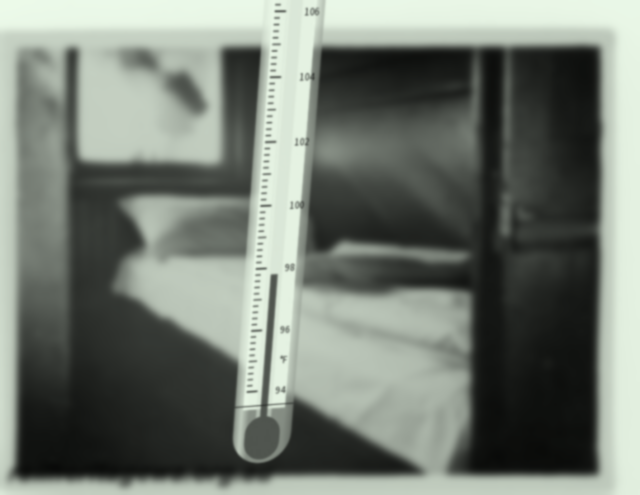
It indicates 97.8 °F
